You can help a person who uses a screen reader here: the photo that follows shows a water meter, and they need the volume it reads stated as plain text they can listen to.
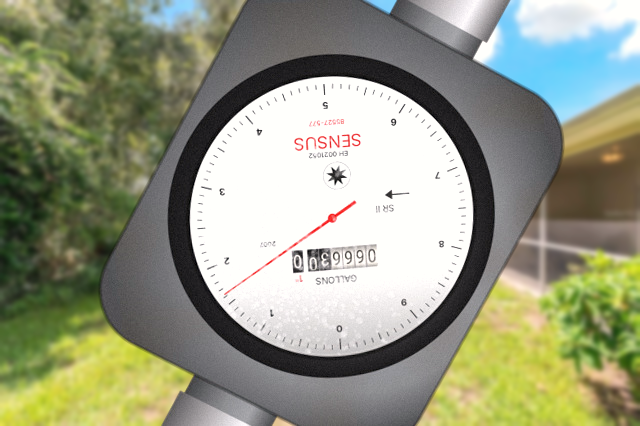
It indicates 666301.6 gal
